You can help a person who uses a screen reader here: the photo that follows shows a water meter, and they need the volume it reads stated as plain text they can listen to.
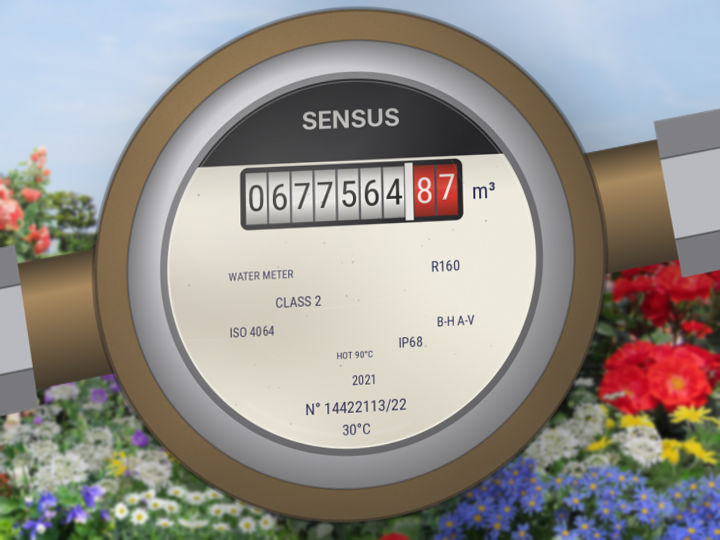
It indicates 677564.87 m³
